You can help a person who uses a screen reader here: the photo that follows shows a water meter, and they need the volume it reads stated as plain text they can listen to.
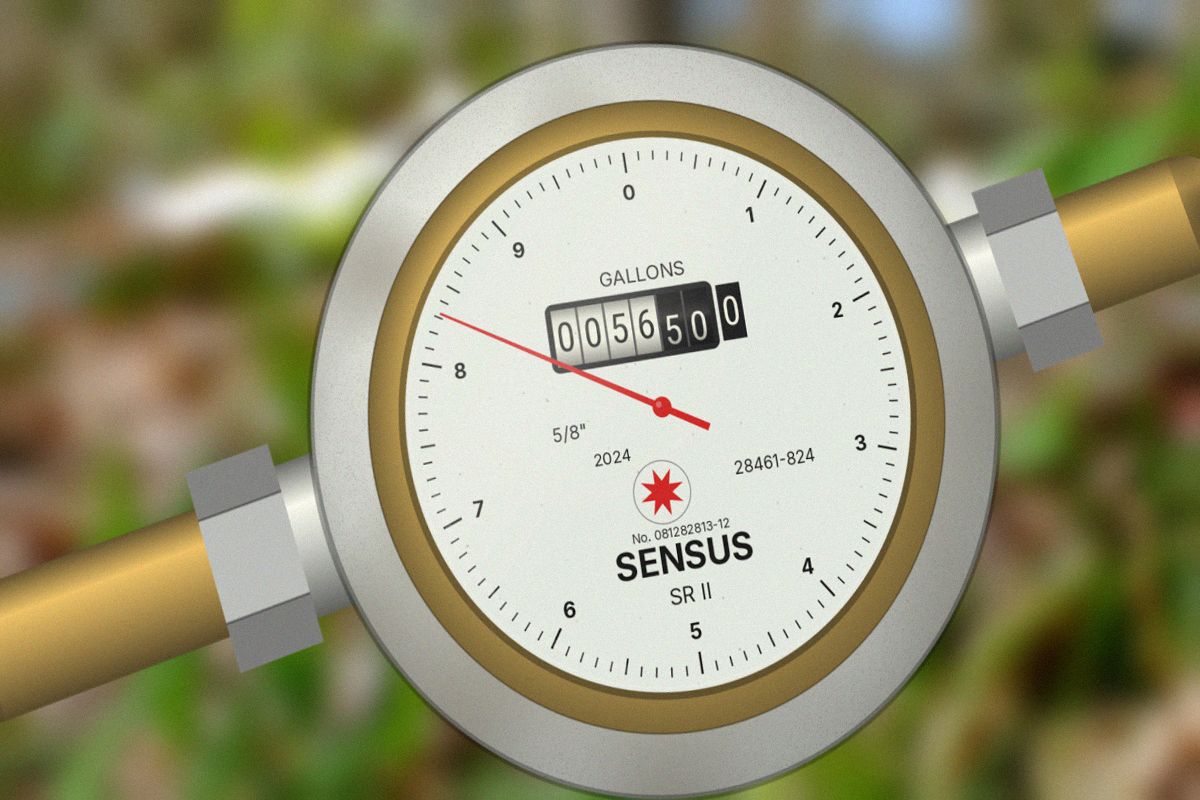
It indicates 56498.3 gal
